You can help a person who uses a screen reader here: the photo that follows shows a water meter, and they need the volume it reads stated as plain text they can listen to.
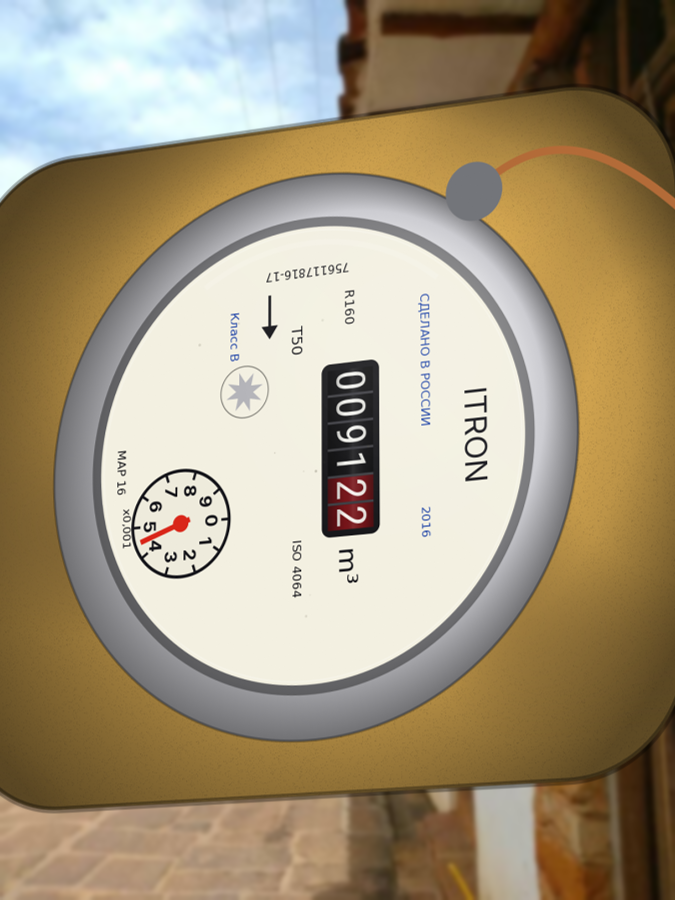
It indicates 91.224 m³
